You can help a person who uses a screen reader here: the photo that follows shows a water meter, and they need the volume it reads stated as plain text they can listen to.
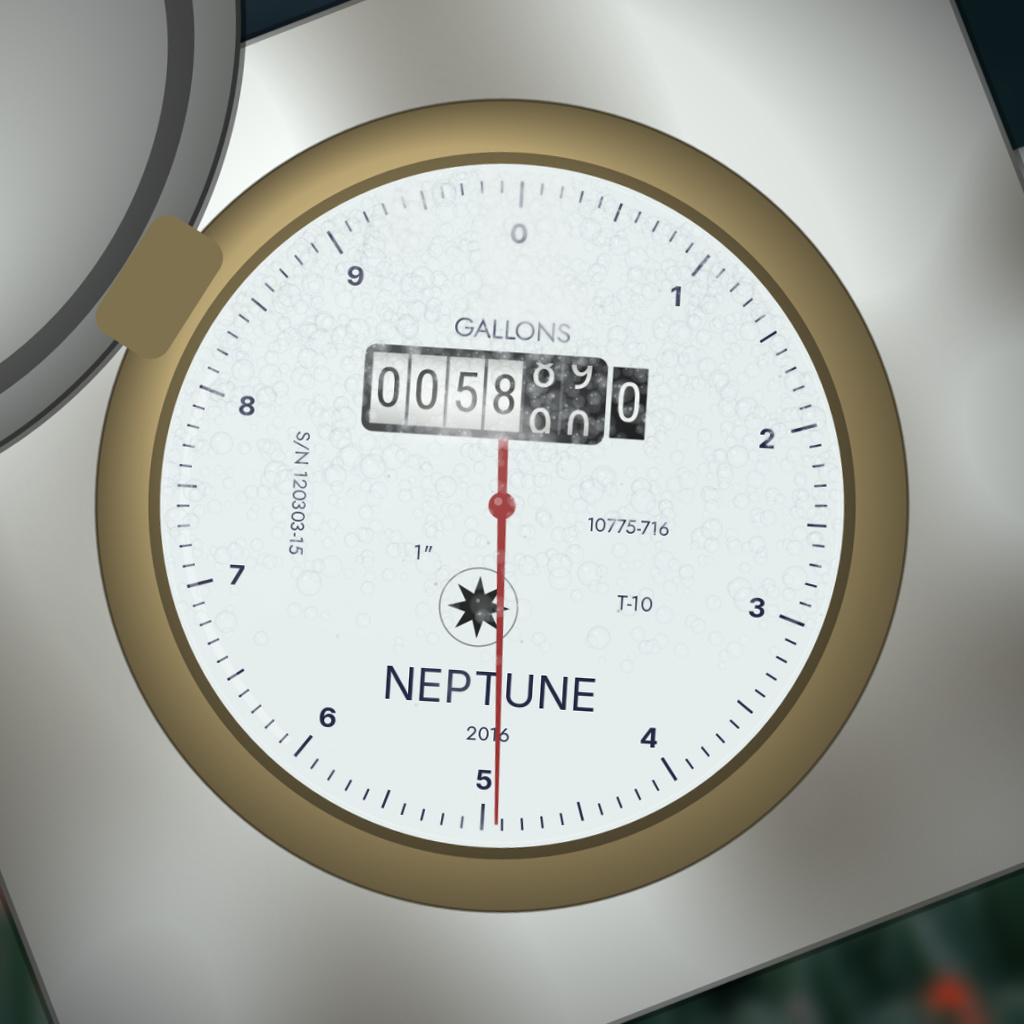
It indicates 58894.9 gal
